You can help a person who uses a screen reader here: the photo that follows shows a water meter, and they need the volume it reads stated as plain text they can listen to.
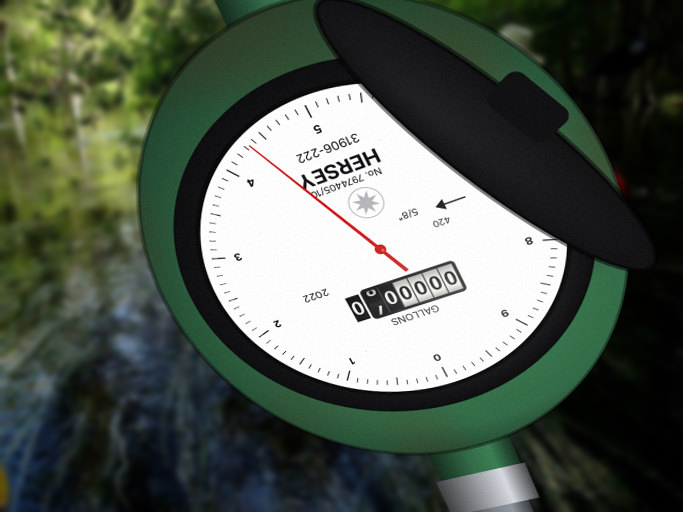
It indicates 74.3 gal
